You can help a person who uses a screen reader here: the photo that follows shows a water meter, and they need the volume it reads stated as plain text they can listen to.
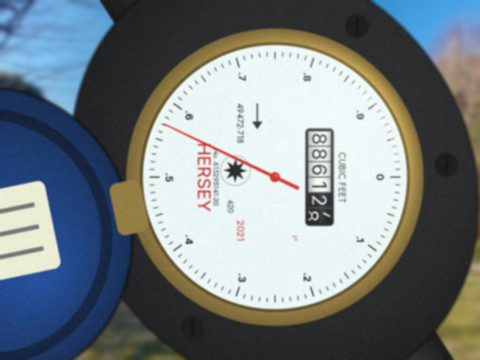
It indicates 886127.57 ft³
